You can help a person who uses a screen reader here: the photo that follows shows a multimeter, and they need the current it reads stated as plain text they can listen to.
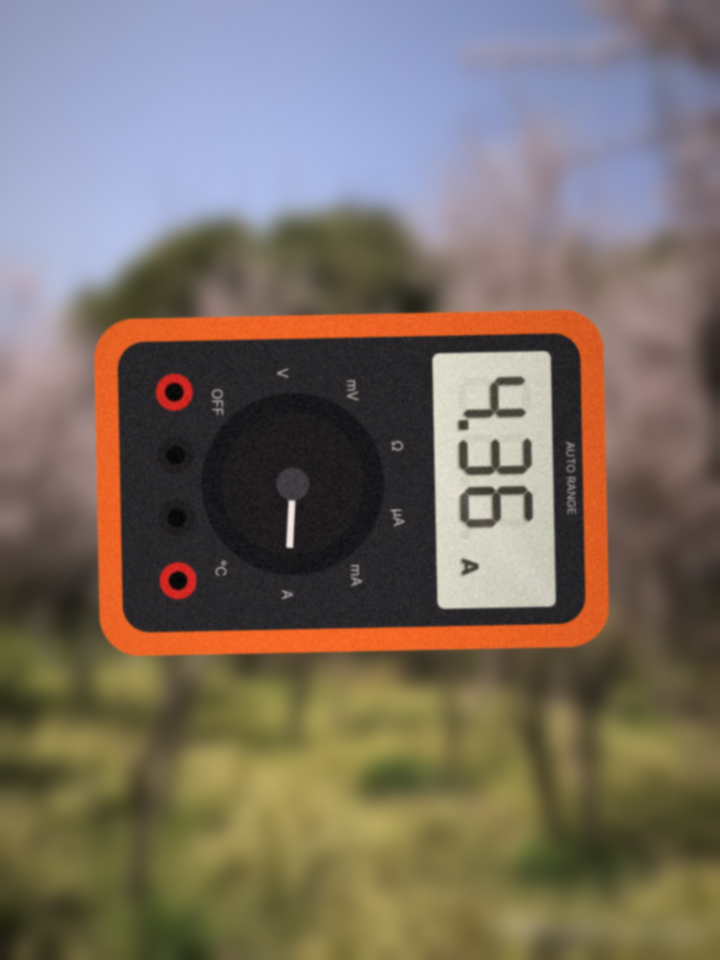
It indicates 4.36 A
